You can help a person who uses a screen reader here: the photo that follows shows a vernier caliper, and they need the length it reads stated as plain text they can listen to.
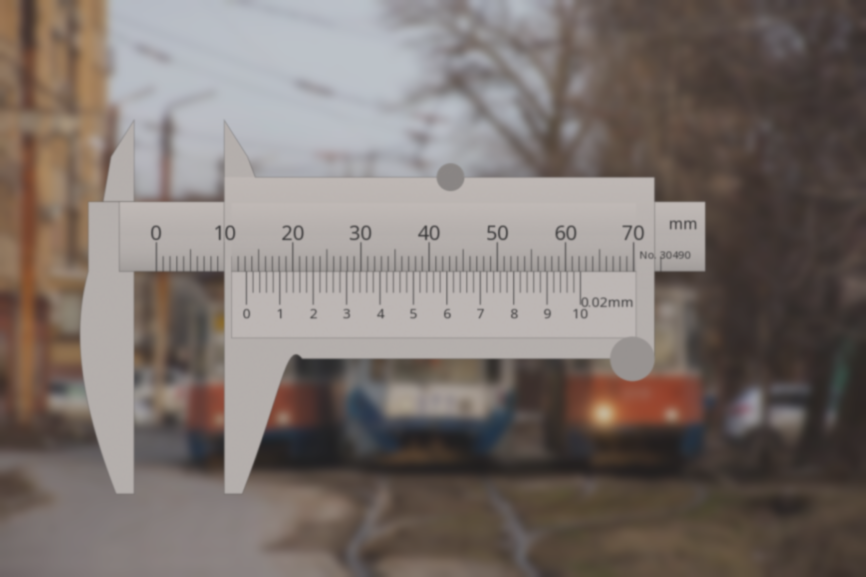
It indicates 13.2 mm
